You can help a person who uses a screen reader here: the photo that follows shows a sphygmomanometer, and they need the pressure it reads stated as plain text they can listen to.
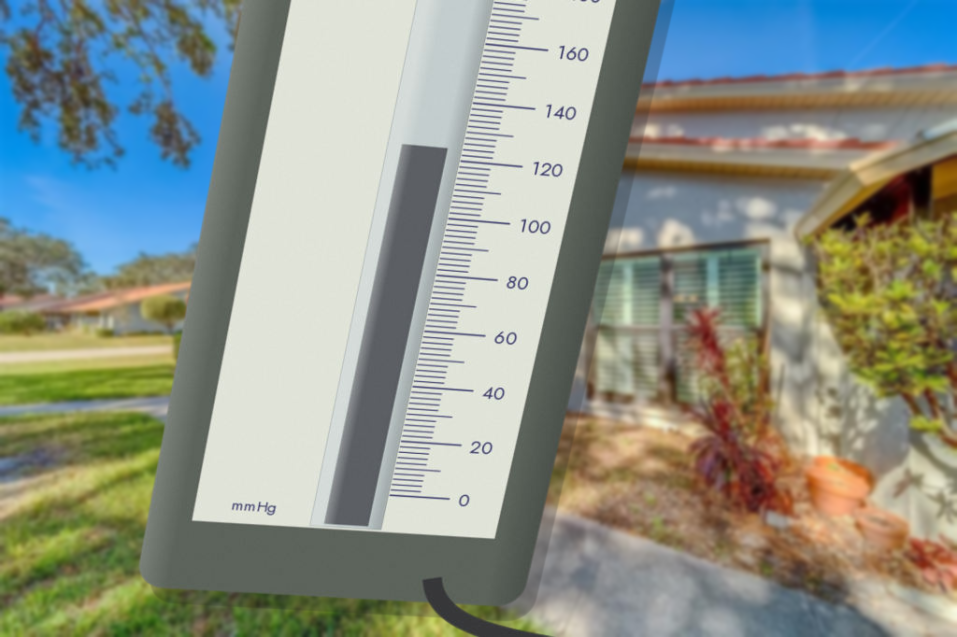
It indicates 124 mmHg
